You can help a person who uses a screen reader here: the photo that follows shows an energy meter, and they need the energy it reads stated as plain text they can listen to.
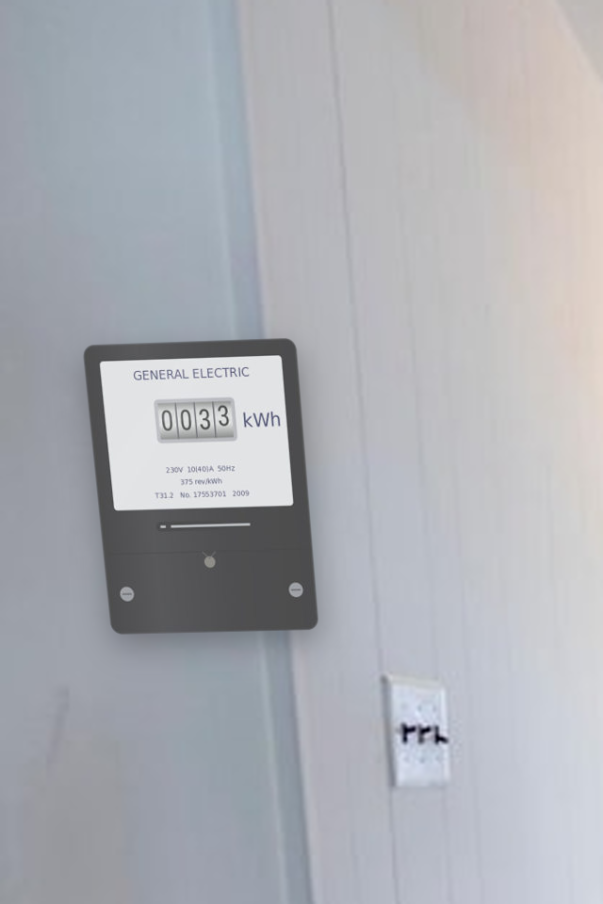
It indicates 33 kWh
